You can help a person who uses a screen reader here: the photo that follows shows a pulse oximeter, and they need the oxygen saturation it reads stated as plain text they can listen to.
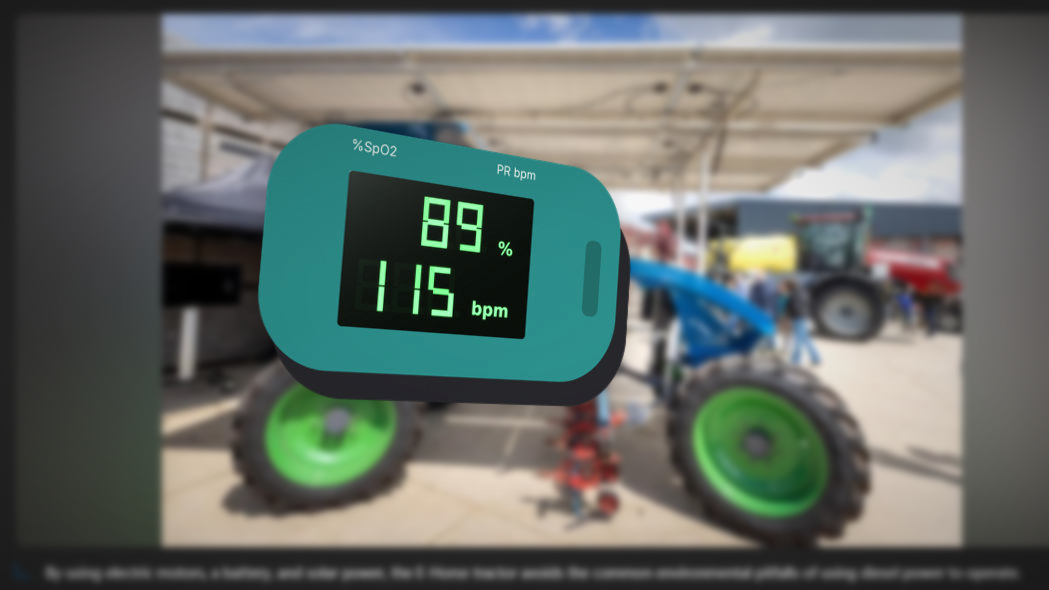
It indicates 89 %
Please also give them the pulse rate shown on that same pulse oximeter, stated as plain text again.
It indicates 115 bpm
